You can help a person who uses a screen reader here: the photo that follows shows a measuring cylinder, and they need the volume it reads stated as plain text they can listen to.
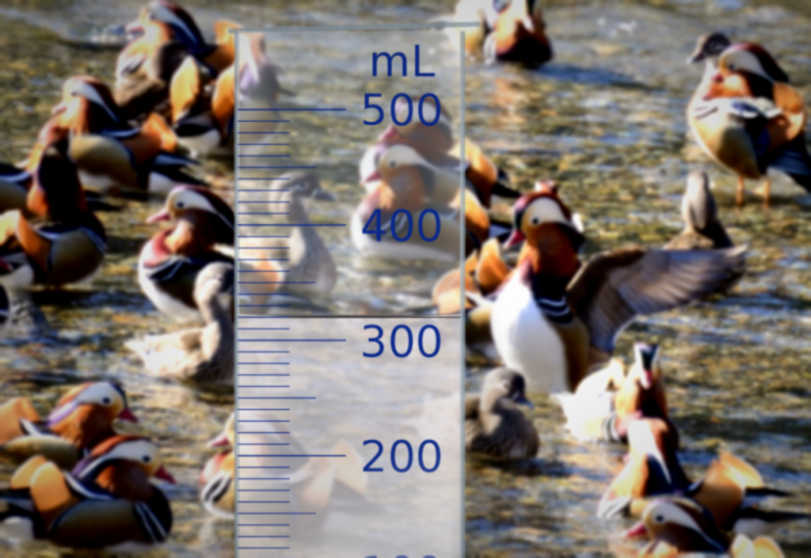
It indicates 320 mL
